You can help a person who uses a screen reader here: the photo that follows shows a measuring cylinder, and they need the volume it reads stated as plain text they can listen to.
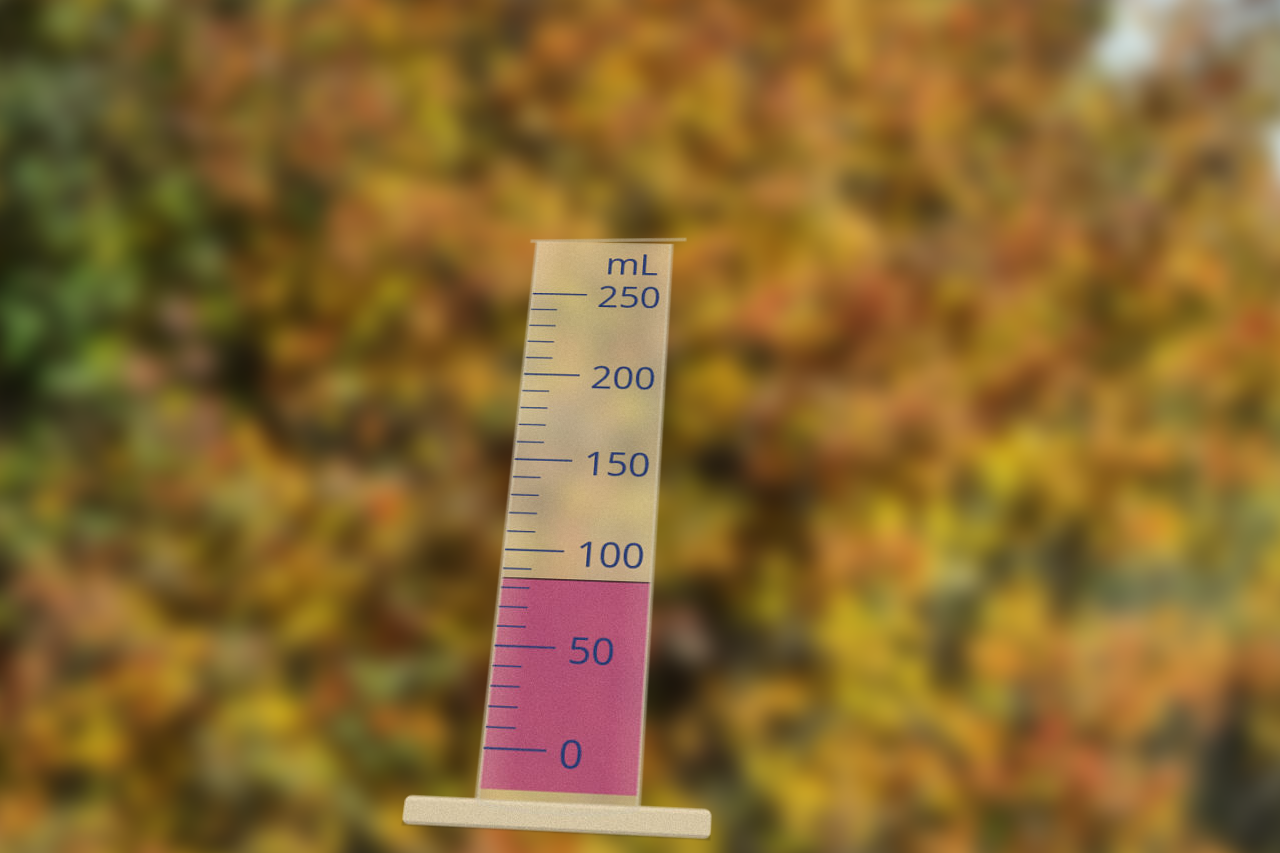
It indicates 85 mL
